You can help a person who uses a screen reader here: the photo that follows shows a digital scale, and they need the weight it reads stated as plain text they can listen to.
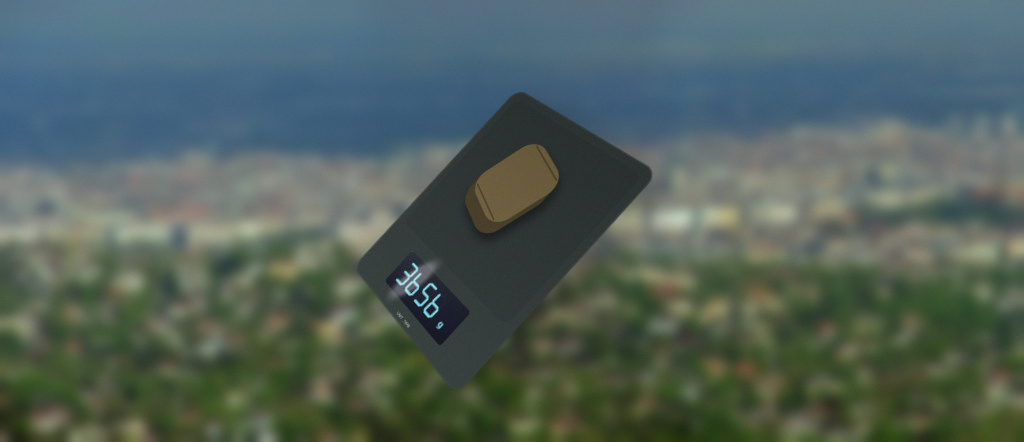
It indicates 3656 g
